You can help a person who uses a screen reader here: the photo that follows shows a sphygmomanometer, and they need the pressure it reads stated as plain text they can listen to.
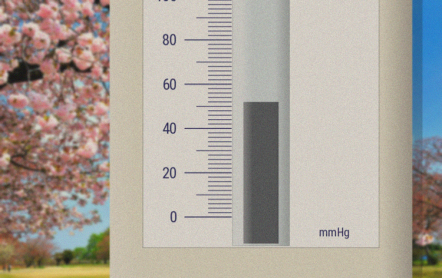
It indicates 52 mmHg
